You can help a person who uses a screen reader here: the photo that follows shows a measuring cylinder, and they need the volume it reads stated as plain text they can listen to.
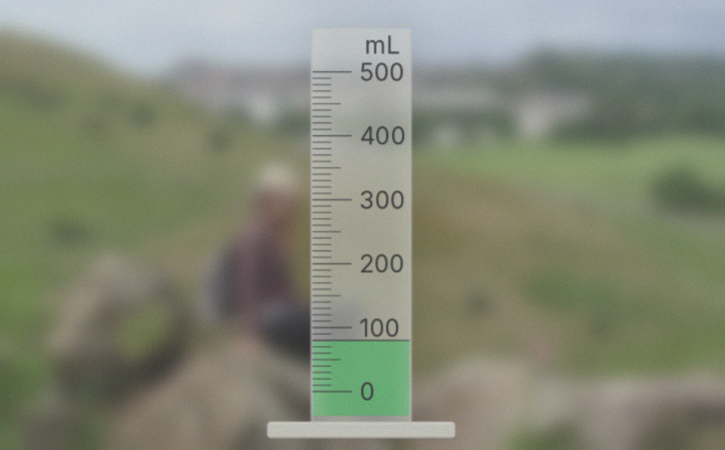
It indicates 80 mL
